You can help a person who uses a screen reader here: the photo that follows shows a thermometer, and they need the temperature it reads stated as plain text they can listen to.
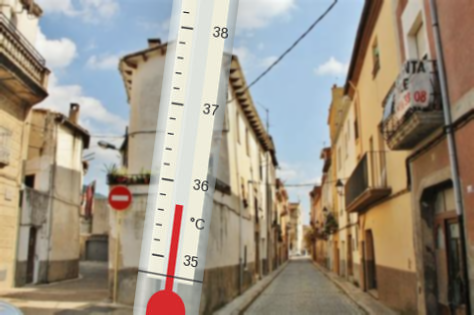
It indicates 35.7 °C
